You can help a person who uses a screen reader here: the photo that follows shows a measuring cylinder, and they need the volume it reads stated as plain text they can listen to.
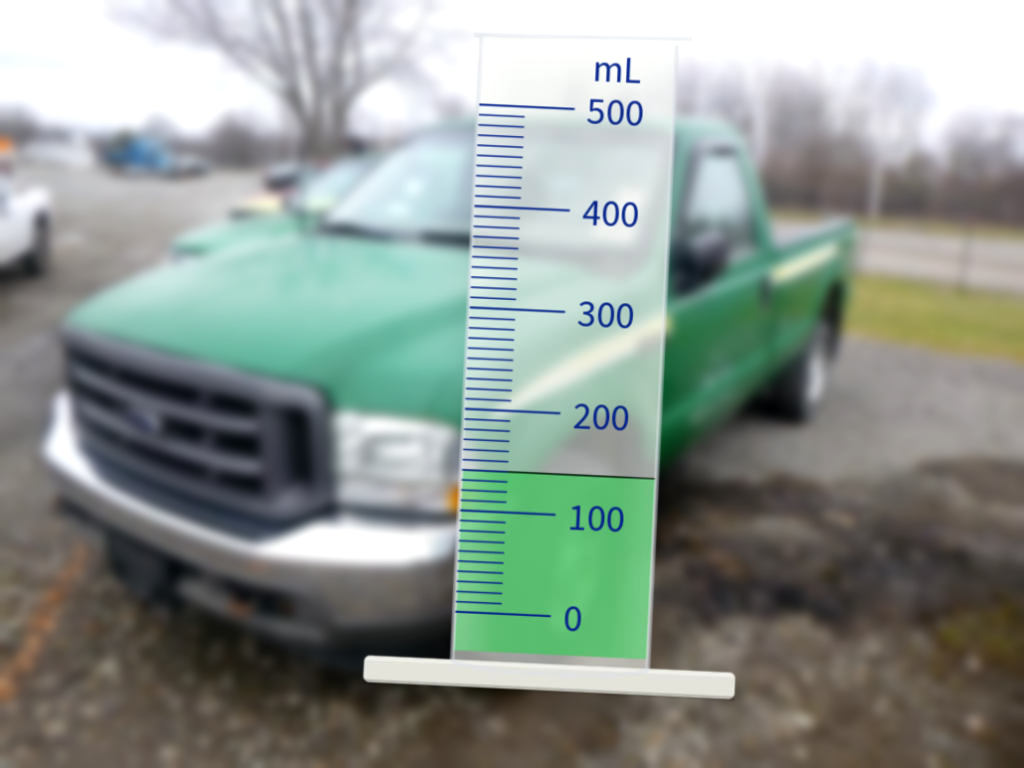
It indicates 140 mL
